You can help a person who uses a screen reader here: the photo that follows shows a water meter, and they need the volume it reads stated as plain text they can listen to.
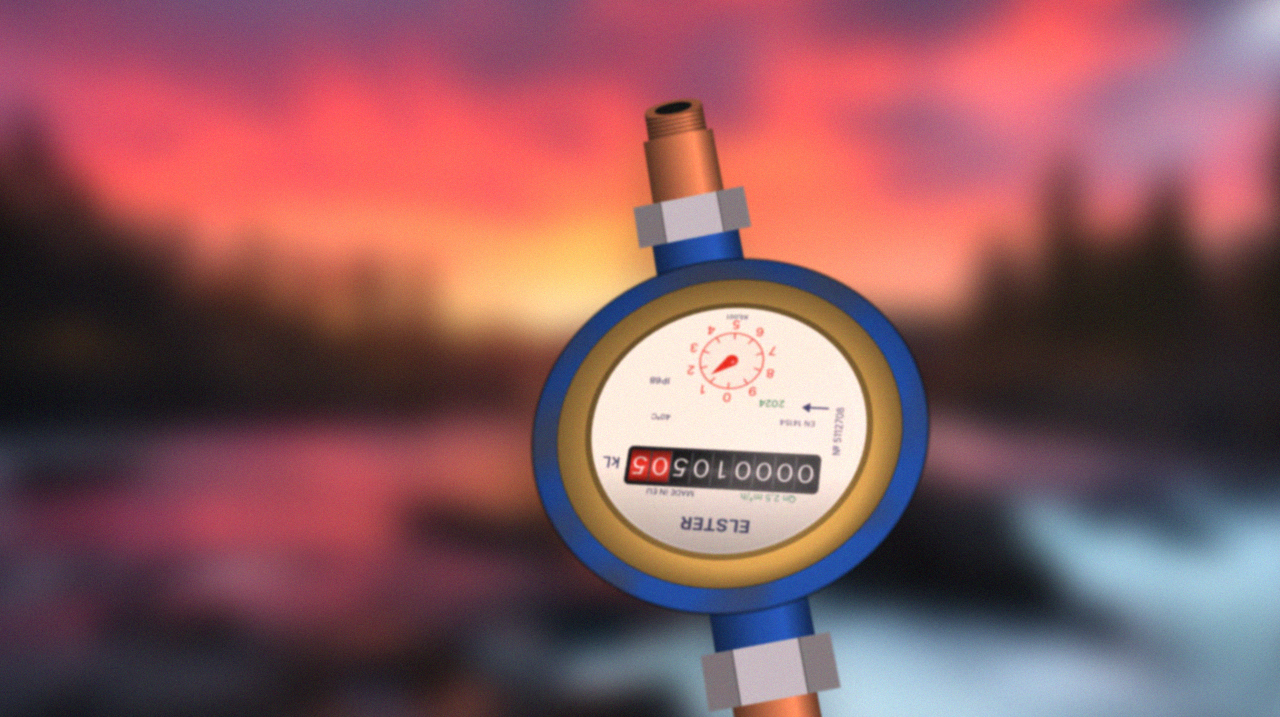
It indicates 105.051 kL
